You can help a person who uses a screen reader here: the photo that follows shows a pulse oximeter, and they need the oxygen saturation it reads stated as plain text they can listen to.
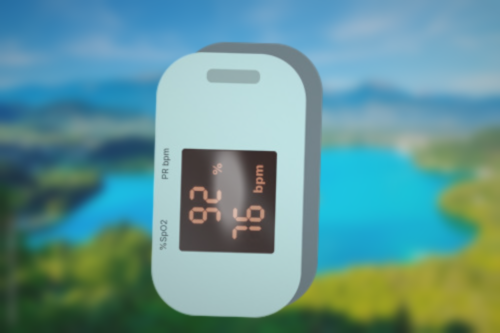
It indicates 92 %
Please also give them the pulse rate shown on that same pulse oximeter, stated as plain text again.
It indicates 76 bpm
